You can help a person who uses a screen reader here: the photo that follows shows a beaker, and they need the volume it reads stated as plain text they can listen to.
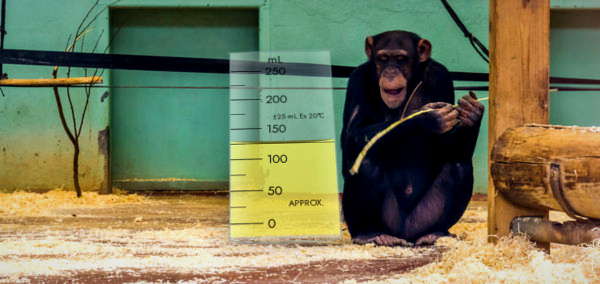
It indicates 125 mL
